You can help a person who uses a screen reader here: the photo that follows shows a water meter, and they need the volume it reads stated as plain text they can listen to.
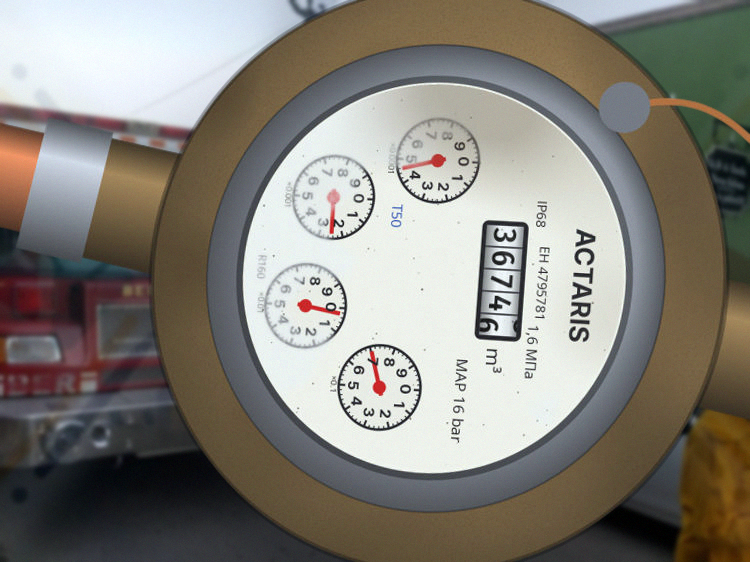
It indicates 36745.7024 m³
